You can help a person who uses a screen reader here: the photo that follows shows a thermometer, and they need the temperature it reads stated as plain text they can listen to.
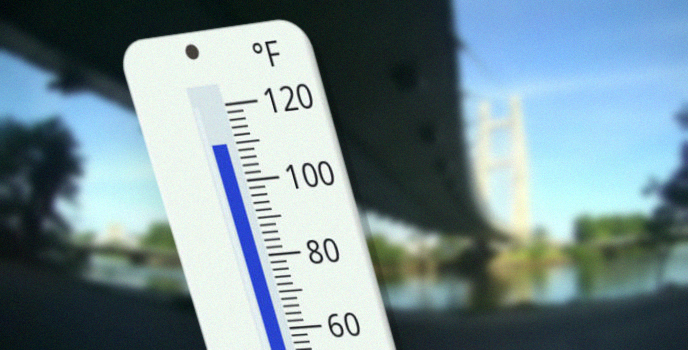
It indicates 110 °F
